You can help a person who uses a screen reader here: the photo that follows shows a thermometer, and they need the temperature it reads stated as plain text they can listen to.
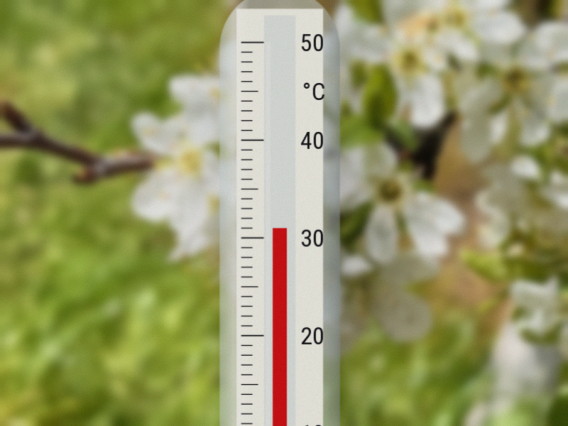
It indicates 31 °C
